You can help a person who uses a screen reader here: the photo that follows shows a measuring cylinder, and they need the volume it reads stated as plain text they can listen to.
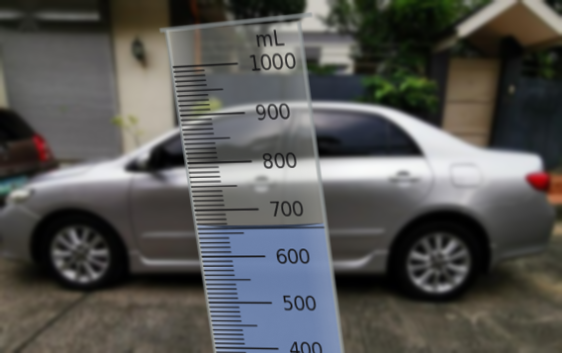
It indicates 660 mL
